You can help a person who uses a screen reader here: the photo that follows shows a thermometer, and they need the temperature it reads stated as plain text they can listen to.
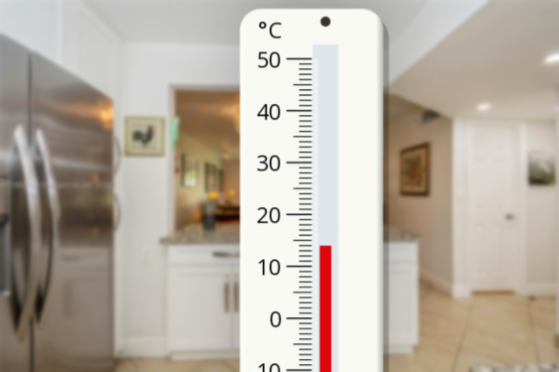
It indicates 14 °C
